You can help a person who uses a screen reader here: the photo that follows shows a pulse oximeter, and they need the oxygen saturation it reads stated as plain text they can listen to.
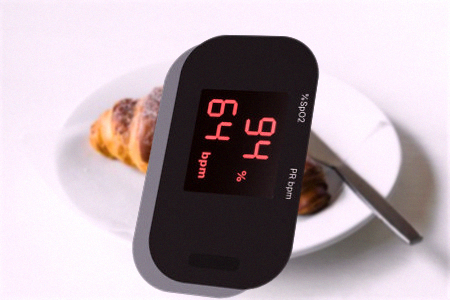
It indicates 94 %
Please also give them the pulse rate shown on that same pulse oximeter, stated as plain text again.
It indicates 64 bpm
